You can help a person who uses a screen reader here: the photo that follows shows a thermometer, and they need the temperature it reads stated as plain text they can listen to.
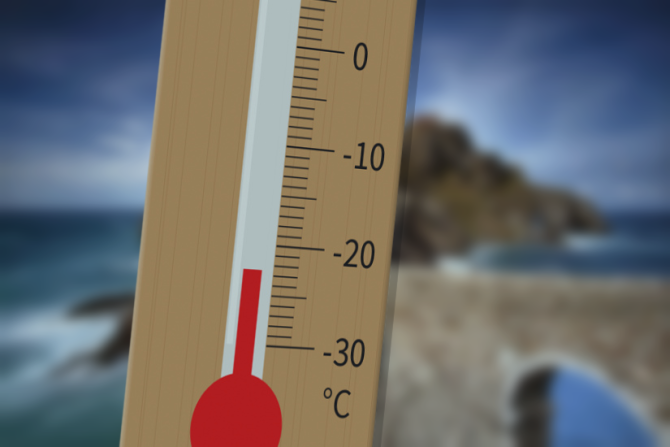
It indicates -22.5 °C
